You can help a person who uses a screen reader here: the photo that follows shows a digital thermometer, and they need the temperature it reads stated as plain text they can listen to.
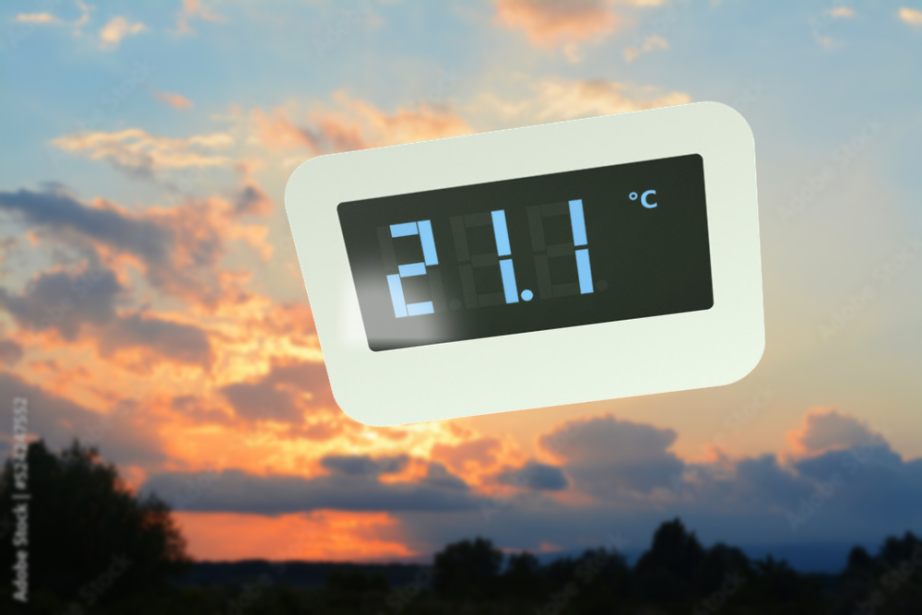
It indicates 21.1 °C
